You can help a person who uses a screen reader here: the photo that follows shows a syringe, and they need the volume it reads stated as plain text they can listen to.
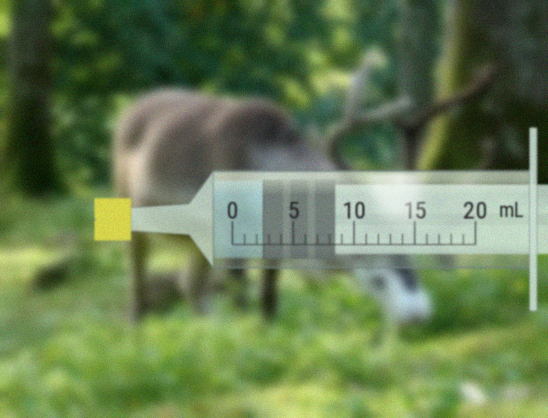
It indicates 2.5 mL
